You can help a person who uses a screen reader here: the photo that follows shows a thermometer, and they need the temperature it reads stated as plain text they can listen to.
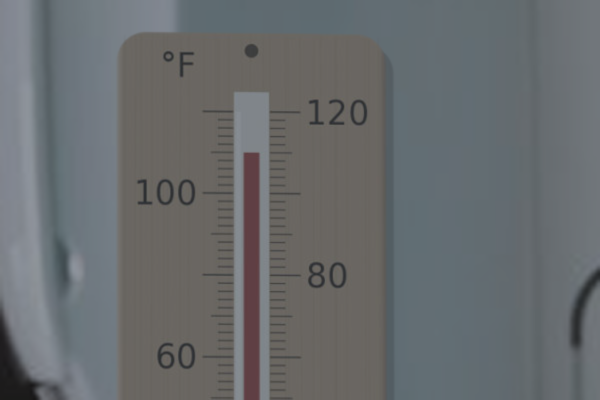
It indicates 110 °F
